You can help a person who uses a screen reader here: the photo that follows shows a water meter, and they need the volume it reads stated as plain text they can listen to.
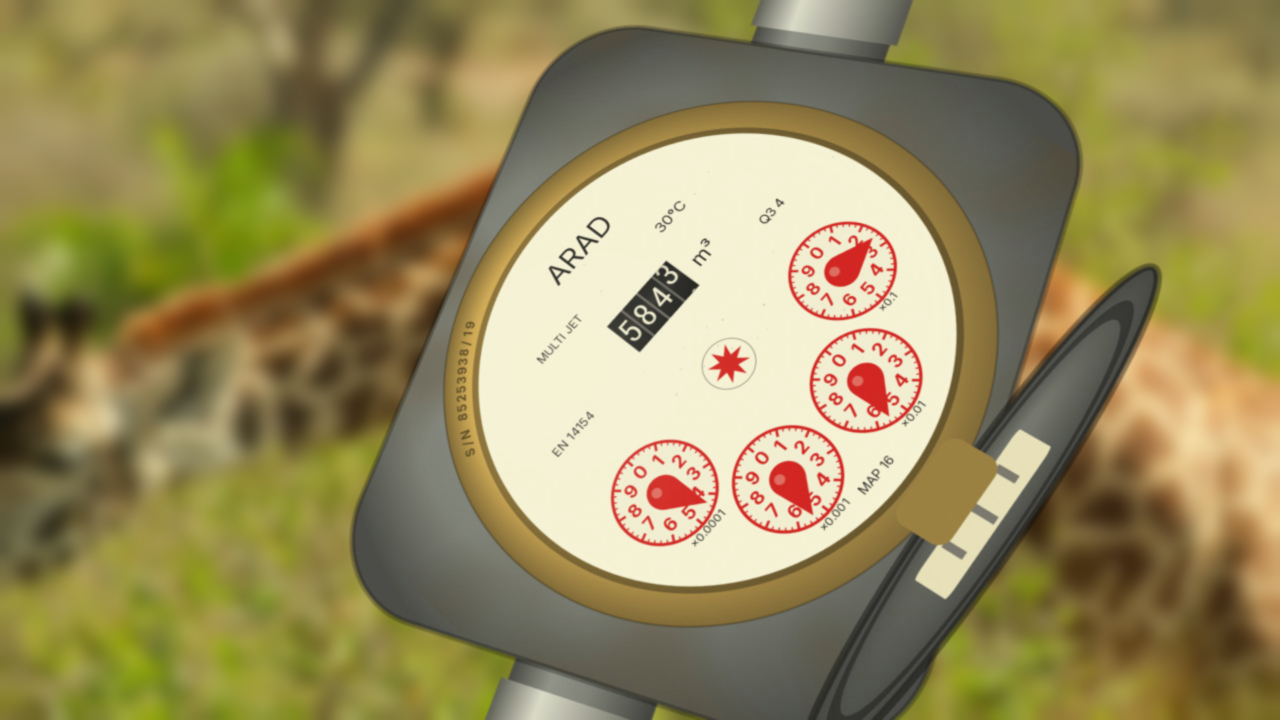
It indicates 5843.2554 m³
